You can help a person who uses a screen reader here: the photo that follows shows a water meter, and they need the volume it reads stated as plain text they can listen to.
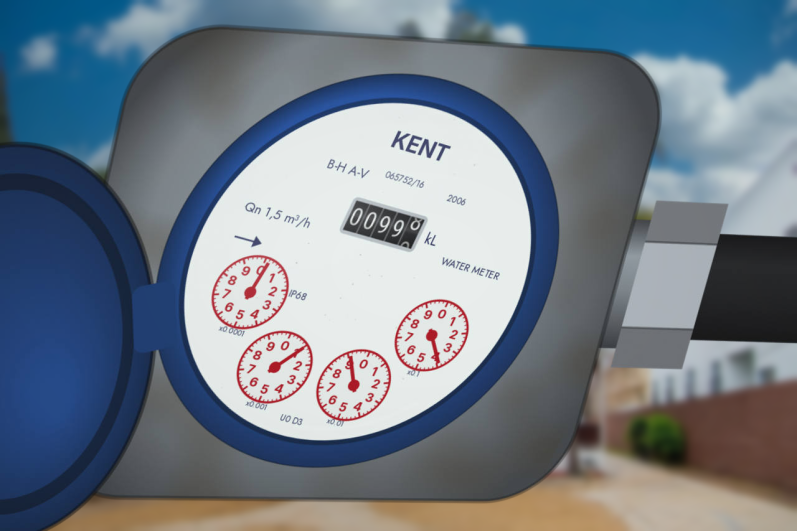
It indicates 998.3910 kL
